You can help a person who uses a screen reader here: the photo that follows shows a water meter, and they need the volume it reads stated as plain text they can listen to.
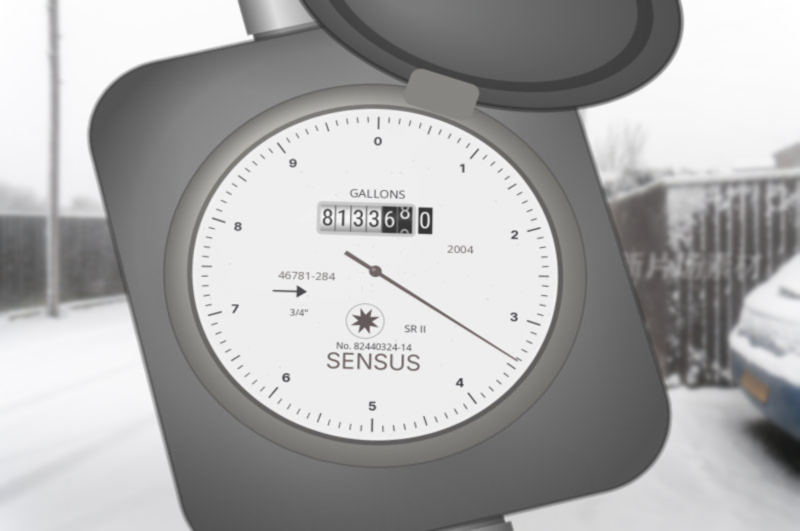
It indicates 8133683.4 gal
